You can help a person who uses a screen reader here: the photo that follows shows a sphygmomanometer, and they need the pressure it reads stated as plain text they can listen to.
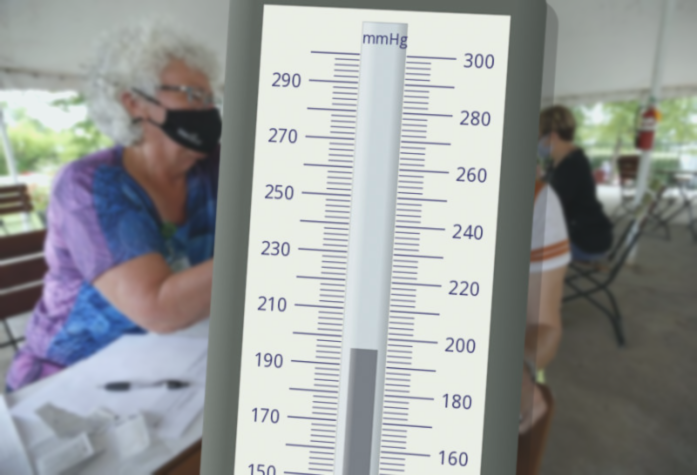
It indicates 196 mmHg
